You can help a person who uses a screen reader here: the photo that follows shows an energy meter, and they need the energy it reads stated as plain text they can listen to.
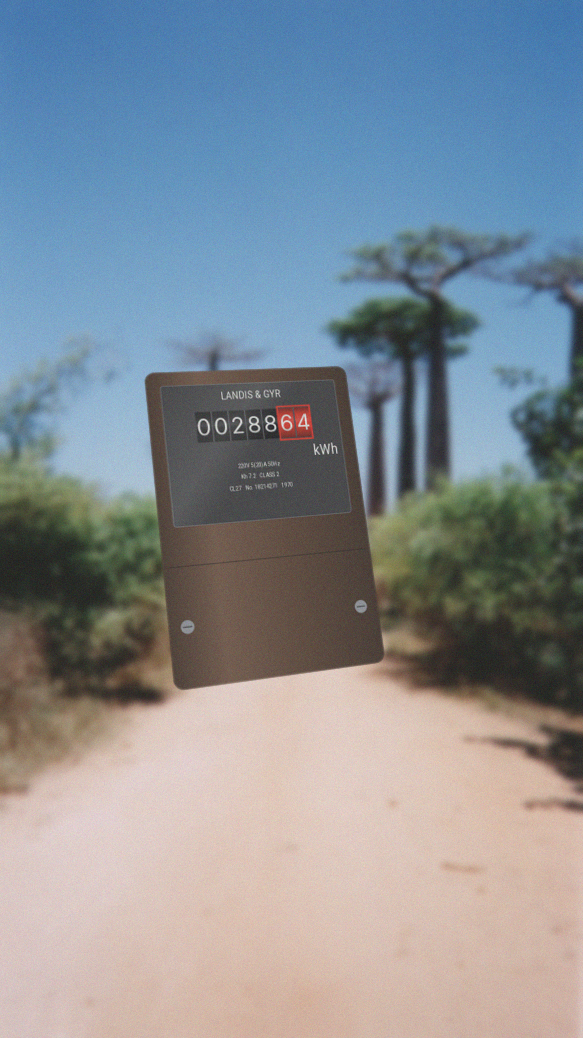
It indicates 288.64 kWh
